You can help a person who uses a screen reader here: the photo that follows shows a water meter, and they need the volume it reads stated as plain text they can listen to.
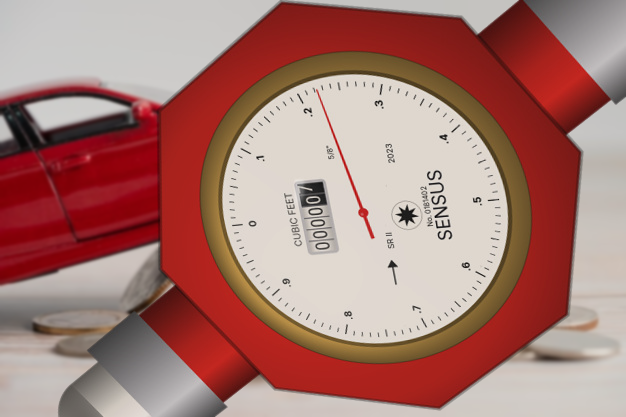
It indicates 7.22 ft³
